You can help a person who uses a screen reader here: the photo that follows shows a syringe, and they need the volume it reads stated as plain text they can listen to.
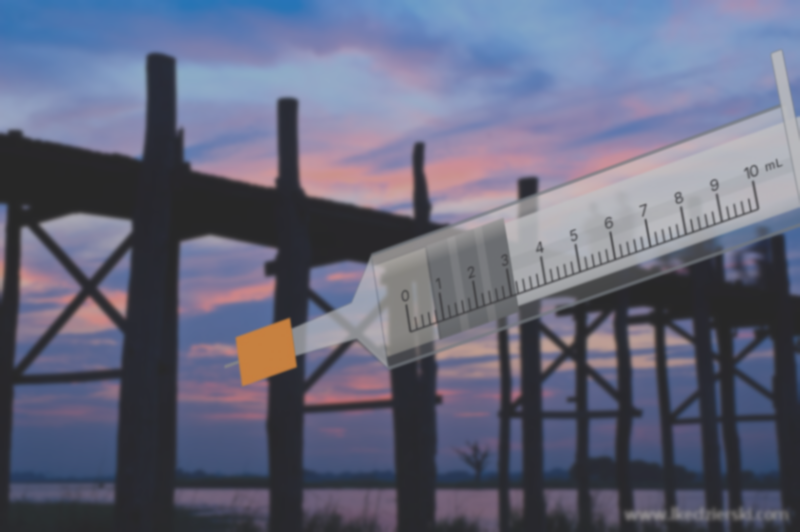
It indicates 0.8 mL
